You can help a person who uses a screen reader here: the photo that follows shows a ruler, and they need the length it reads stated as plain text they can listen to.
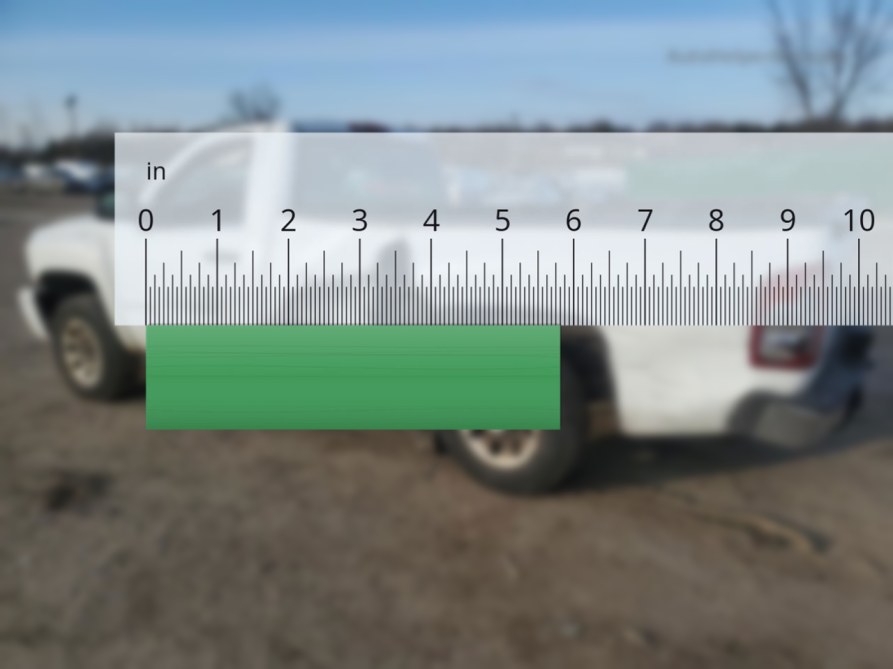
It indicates 5.8125 in
